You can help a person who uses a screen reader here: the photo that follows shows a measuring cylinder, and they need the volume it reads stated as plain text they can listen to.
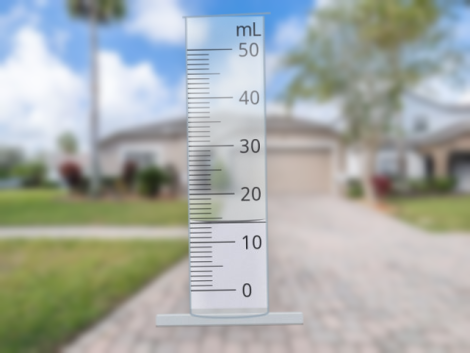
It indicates 14 mL
